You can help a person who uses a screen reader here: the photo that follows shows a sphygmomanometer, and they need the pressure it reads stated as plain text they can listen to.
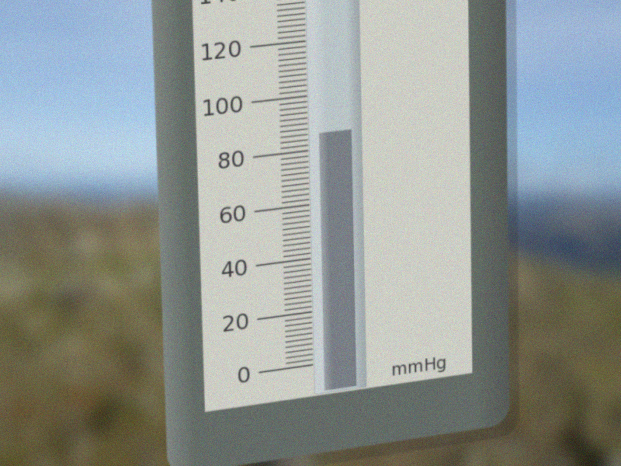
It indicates 86 mmHg
